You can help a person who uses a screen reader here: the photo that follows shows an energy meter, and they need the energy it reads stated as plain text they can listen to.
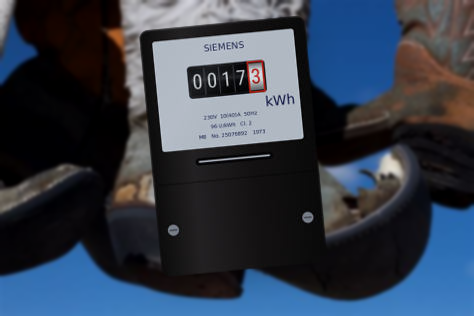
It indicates 17.3 kWh
